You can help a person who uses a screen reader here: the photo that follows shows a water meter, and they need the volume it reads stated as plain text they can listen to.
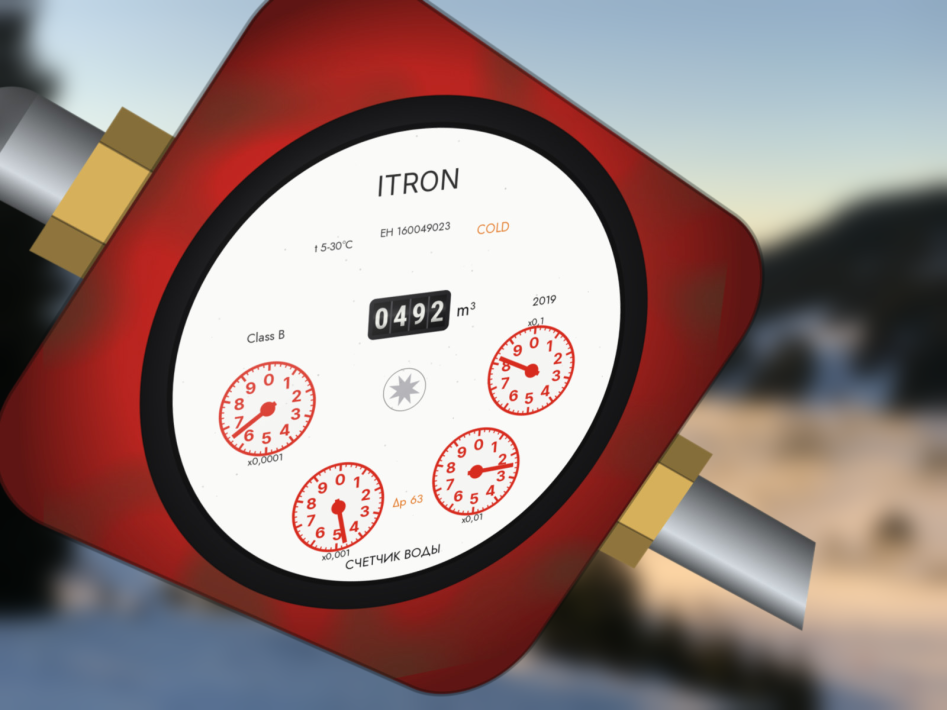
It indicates 492.8246 m³
